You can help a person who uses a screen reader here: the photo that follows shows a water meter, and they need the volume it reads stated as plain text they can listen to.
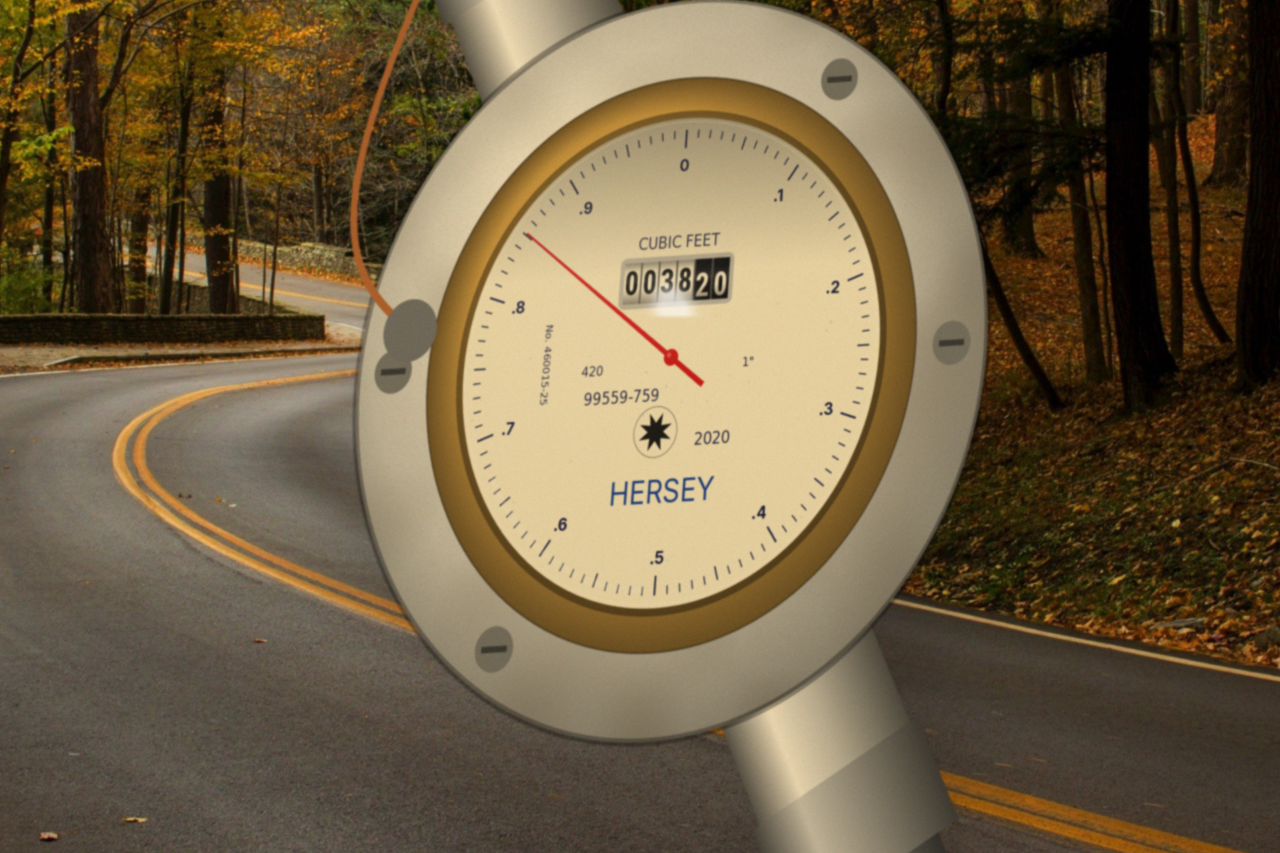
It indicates 3819.85 ft³
